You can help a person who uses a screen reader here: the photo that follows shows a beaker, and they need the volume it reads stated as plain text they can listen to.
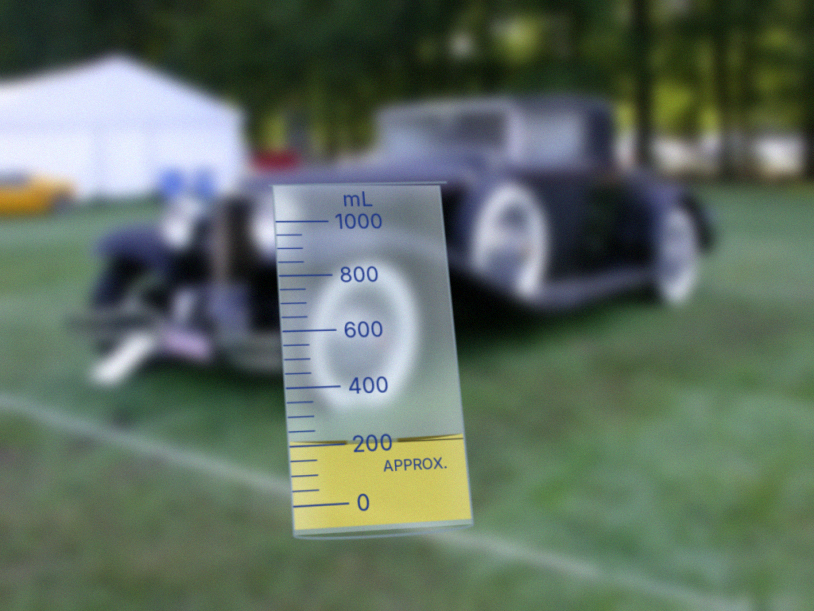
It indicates 200 mL
